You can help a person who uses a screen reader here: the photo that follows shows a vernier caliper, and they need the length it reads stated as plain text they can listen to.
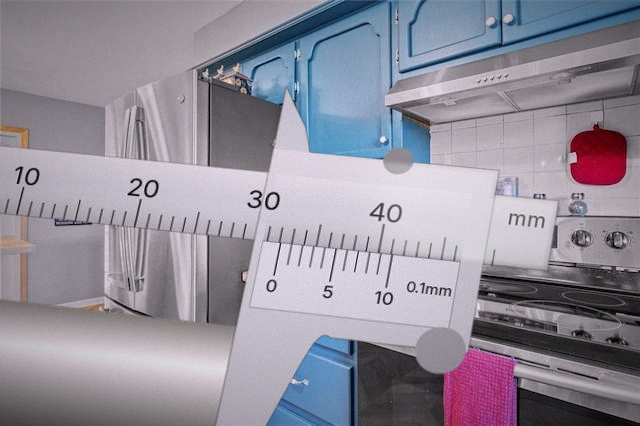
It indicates 32.1 mm
